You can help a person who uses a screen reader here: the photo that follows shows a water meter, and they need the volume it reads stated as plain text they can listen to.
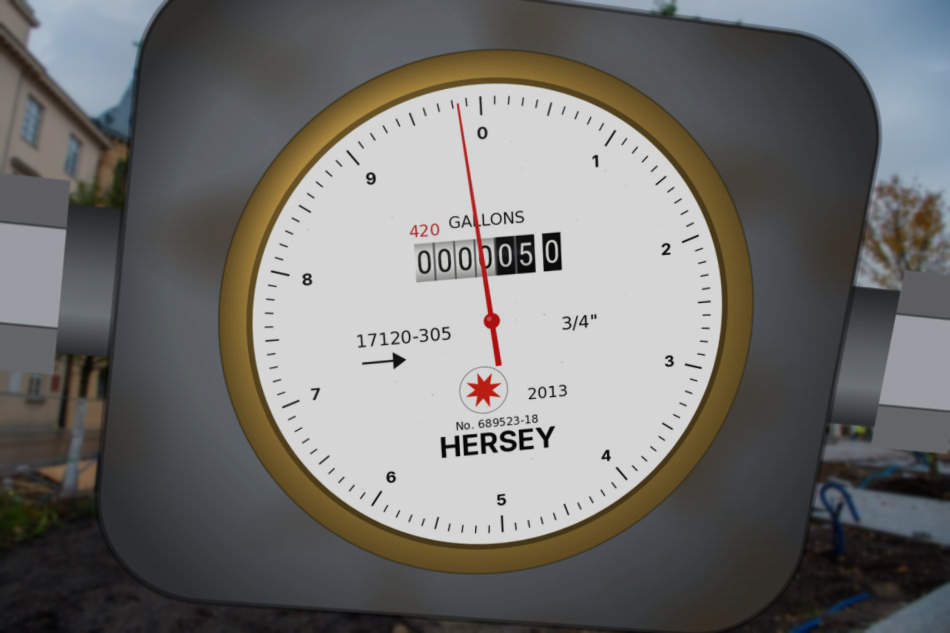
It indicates 49.8 gal
